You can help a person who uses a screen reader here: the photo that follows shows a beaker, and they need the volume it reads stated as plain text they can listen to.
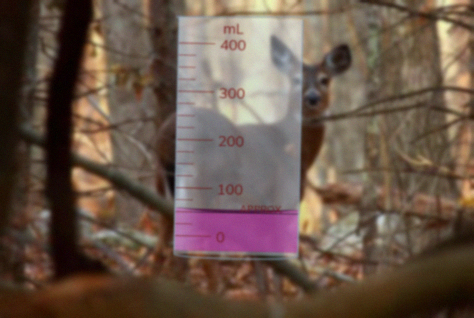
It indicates 50 mL
